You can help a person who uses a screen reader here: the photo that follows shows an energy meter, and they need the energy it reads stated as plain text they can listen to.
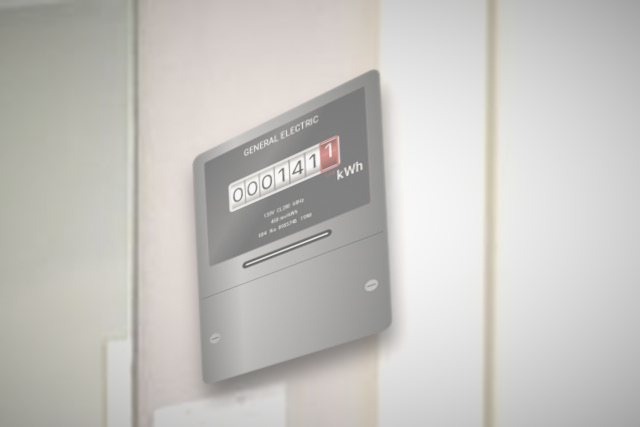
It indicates 141.1 kWh
